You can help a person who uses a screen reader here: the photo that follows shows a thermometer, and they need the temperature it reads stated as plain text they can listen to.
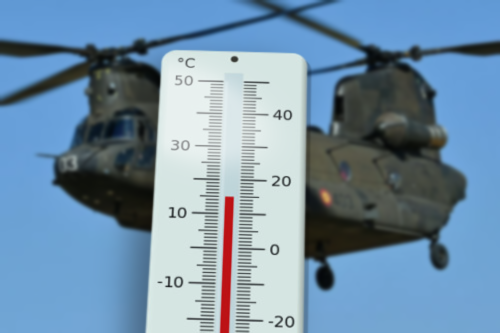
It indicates 15 °C
